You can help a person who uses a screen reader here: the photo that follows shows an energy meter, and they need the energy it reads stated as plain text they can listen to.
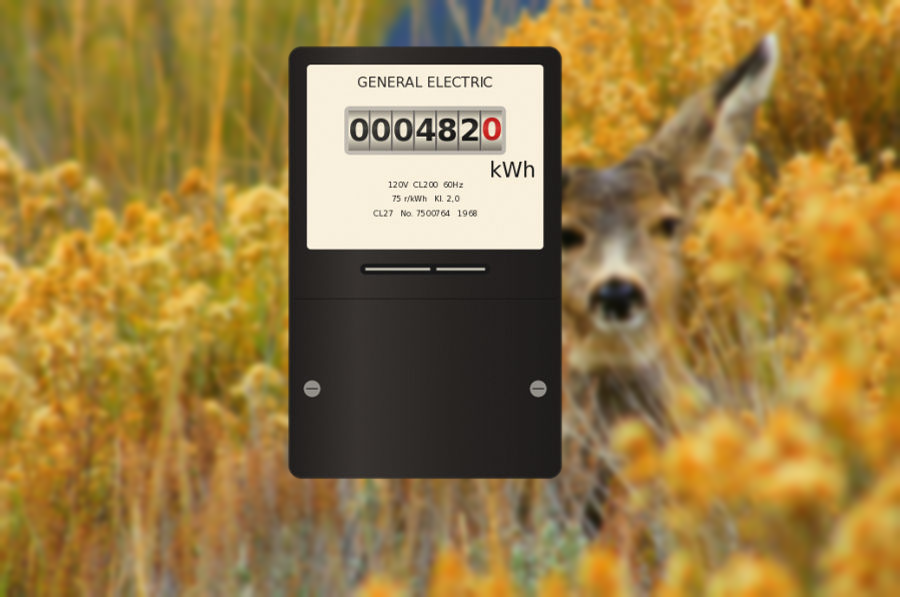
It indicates 482.0 kWh
